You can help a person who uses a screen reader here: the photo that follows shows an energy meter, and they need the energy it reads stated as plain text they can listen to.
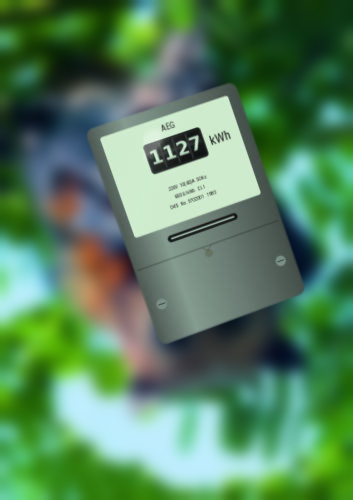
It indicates 1127 kWh
